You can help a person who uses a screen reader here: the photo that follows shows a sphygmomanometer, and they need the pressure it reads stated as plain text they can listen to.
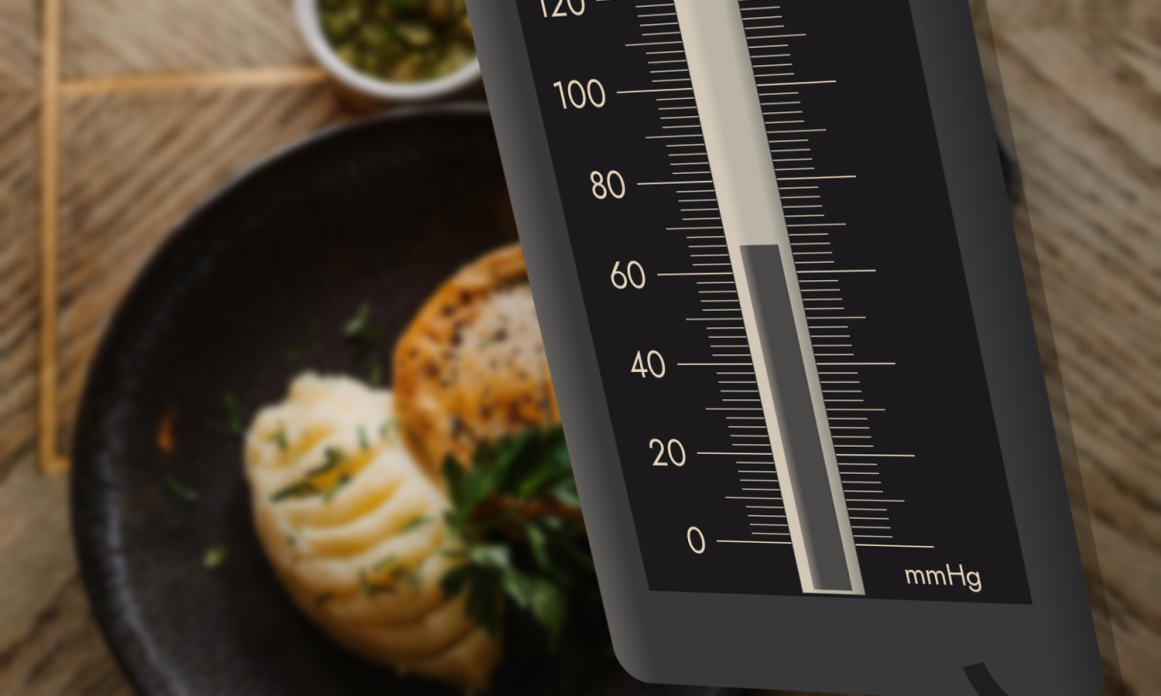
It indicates 66 mmHg
